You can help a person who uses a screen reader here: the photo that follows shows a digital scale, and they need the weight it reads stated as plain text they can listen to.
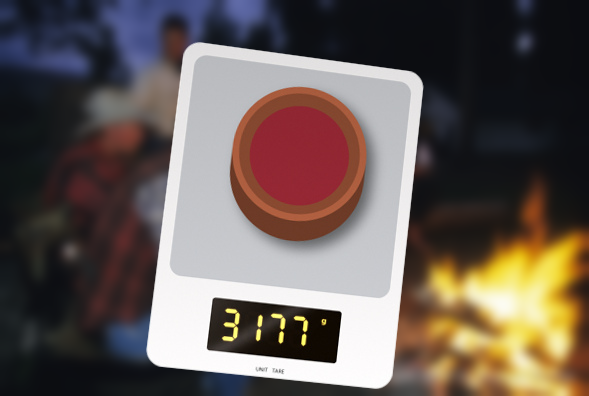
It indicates 3177 g
